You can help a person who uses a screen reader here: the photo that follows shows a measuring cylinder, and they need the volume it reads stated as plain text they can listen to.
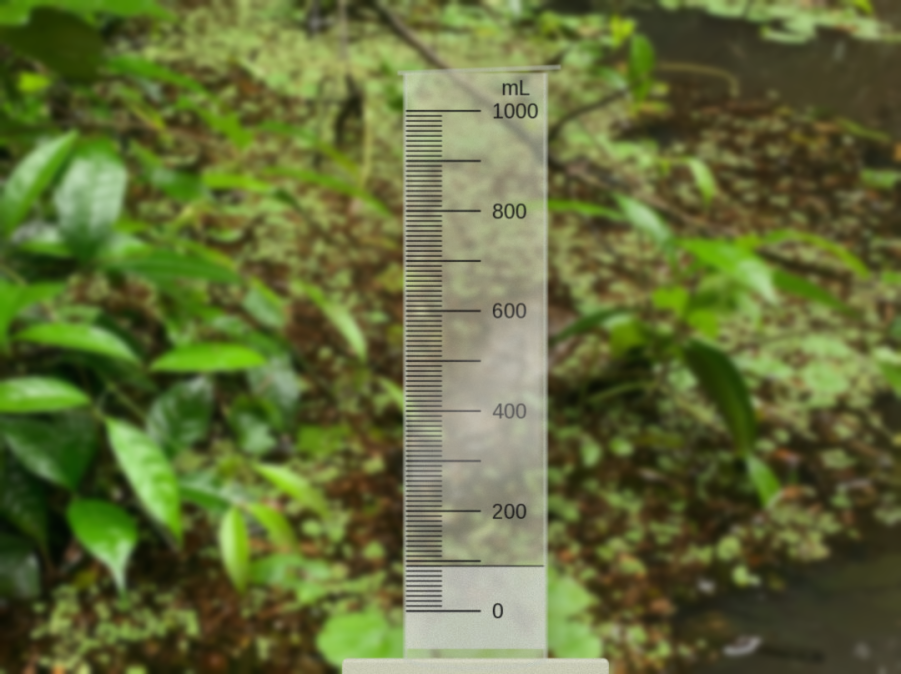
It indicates 90 mL
